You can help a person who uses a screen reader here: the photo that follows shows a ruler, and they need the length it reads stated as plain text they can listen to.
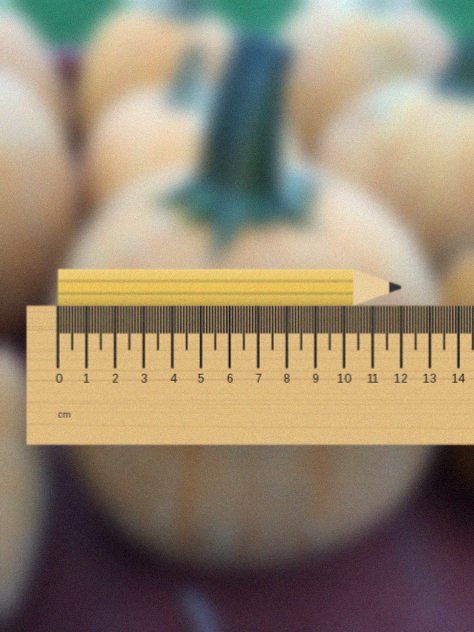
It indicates 12 cm
